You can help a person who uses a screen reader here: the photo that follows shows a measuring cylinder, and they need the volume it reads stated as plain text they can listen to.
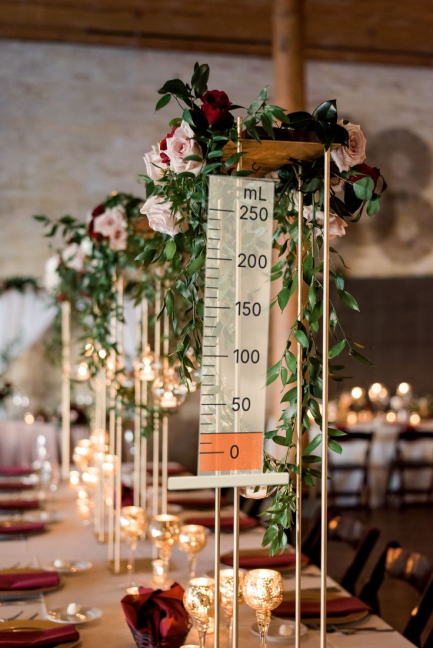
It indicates 20 mL
